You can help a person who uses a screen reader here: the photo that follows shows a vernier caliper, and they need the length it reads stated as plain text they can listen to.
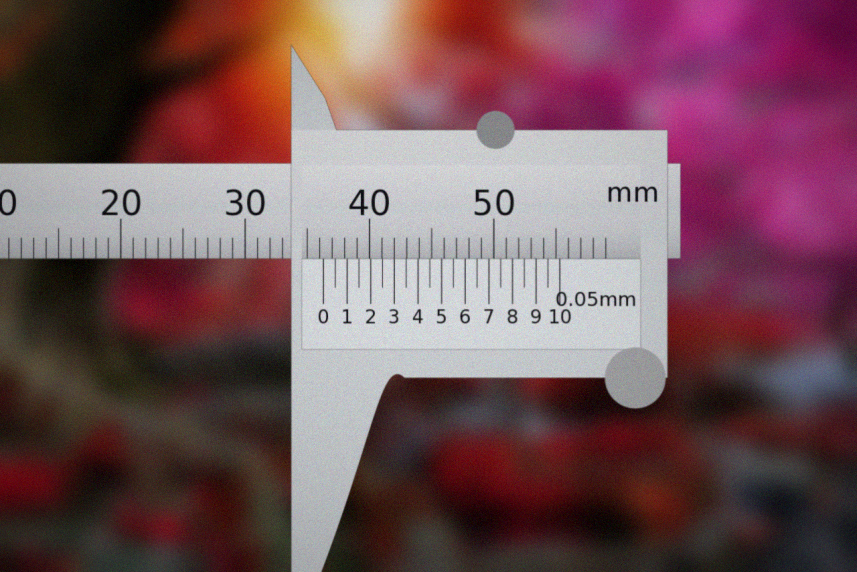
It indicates 36.3 mm
